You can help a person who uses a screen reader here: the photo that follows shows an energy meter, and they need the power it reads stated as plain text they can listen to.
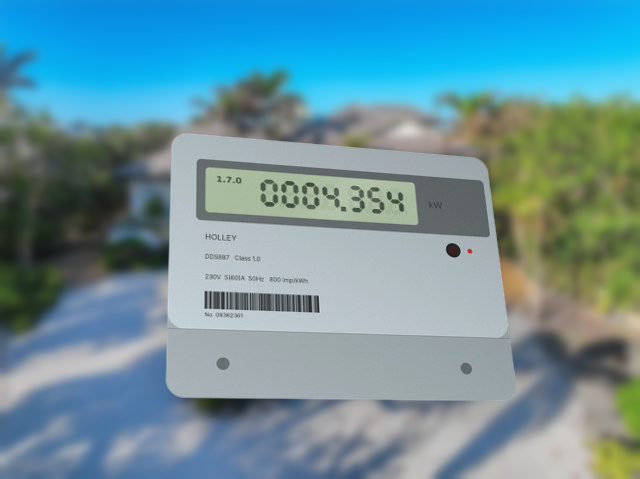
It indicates 4.354 kW
